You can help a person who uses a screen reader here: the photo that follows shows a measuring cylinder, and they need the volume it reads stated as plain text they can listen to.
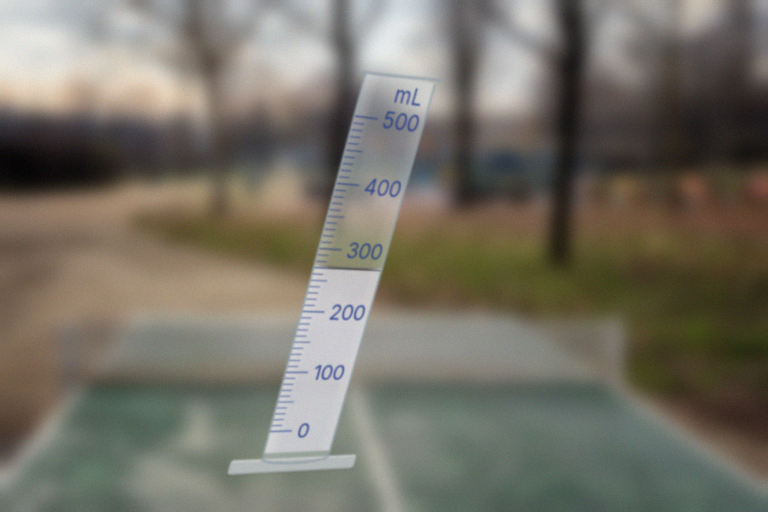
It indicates 270 mL
